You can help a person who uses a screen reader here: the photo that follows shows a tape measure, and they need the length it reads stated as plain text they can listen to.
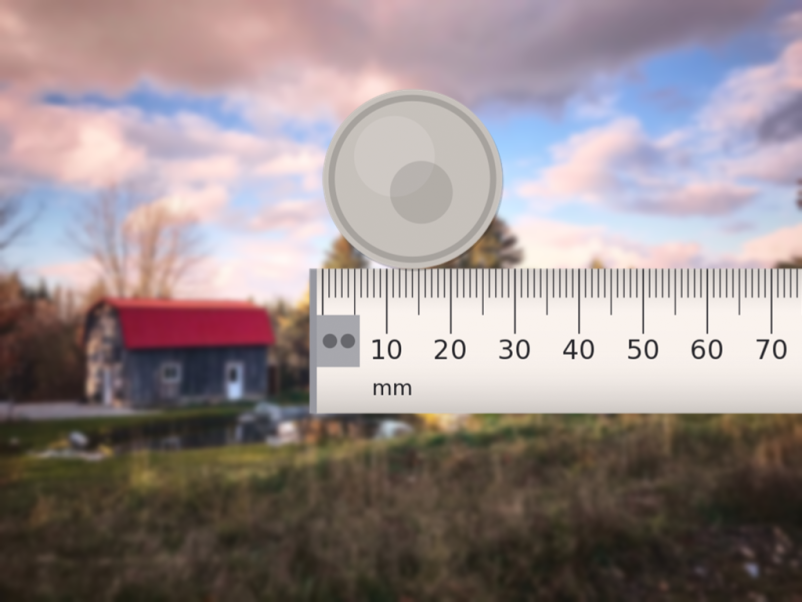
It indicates 28 mm
